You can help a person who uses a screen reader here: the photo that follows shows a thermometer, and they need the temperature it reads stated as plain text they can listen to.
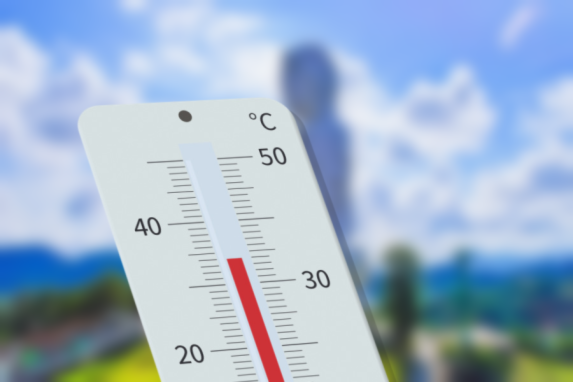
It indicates 34 °C
